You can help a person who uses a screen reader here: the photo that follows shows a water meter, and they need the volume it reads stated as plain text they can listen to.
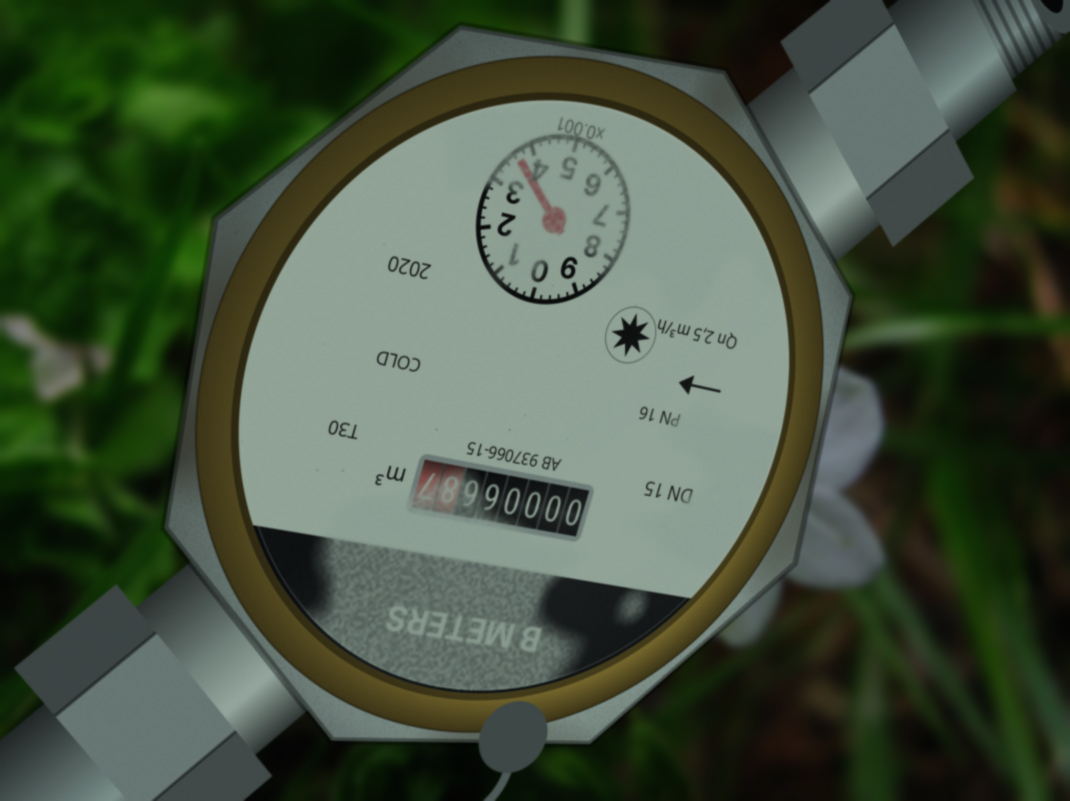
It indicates 66.873 m³
